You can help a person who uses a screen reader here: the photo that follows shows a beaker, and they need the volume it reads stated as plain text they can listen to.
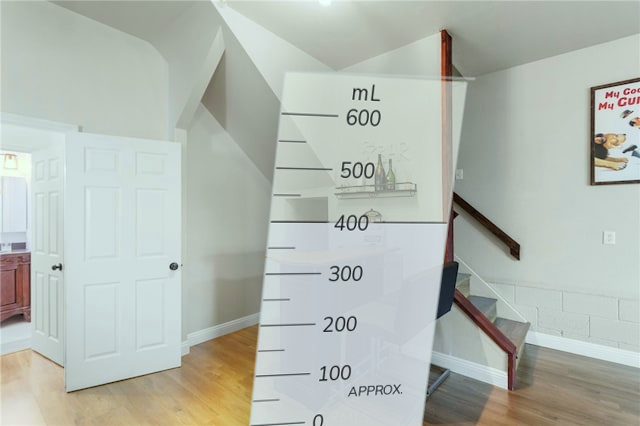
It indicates 400 mL
